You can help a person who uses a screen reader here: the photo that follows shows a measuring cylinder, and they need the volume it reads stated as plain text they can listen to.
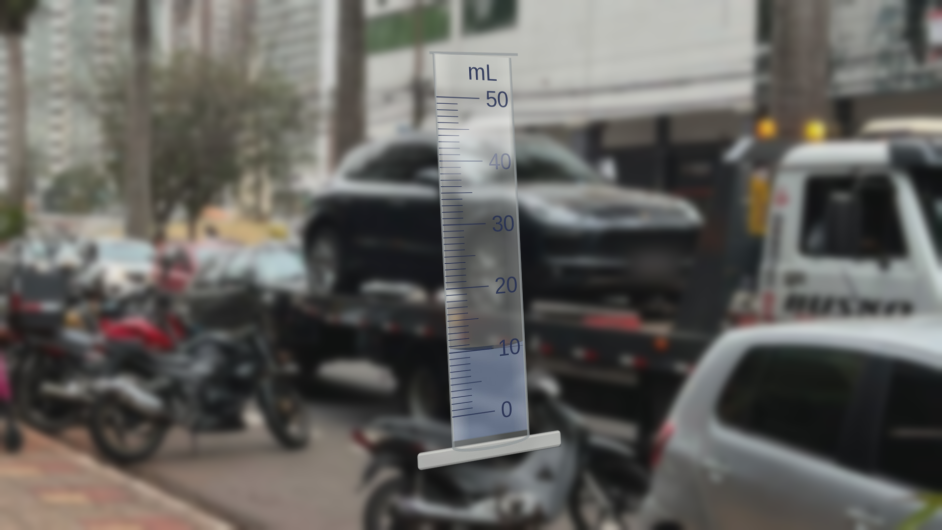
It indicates 10 mL
